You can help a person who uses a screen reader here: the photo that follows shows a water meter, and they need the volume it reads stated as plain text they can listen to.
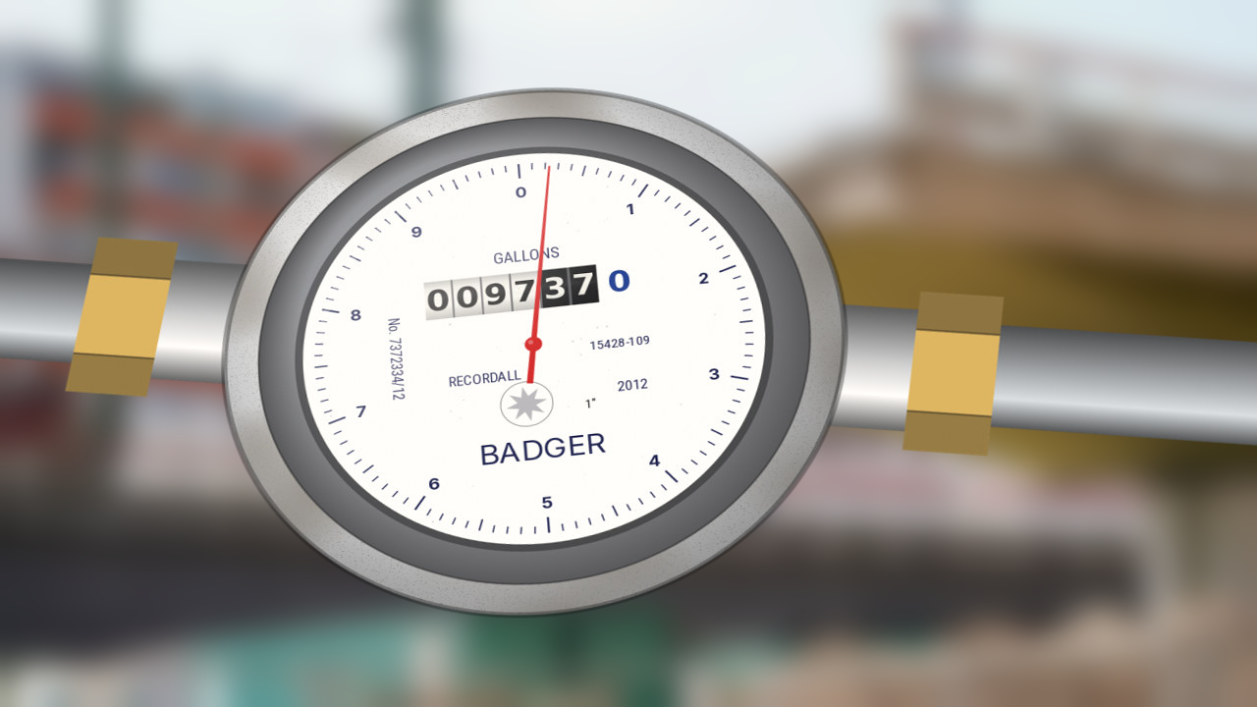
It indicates 97370.2 gal
